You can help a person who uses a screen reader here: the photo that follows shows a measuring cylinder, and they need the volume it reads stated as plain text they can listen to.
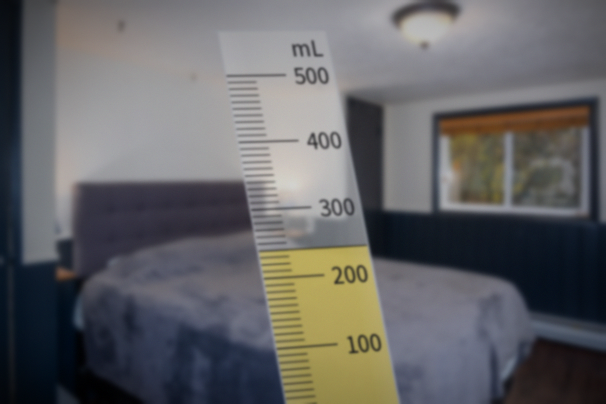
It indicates 240 mL
